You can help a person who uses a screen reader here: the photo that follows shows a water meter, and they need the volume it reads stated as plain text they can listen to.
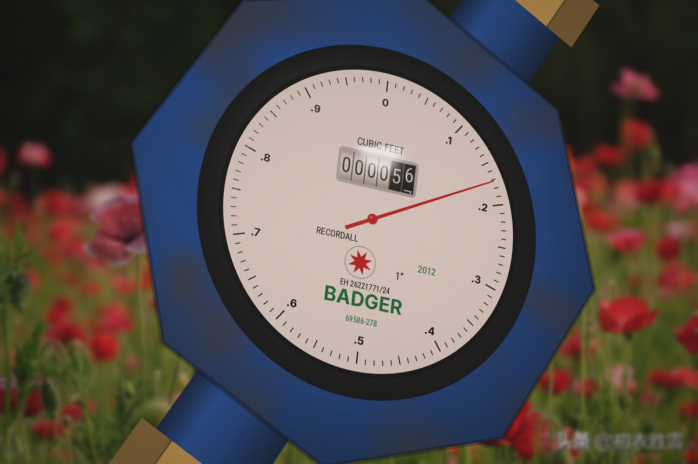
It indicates 56.17 ft³
